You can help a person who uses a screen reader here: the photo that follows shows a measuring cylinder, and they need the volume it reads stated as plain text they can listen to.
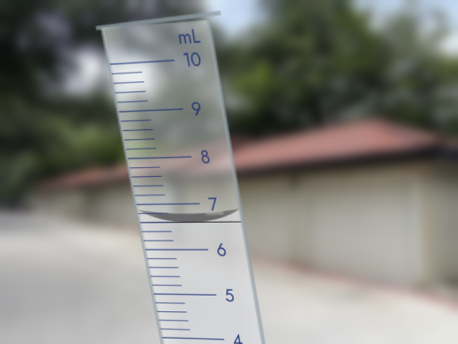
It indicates 6.6 mL
